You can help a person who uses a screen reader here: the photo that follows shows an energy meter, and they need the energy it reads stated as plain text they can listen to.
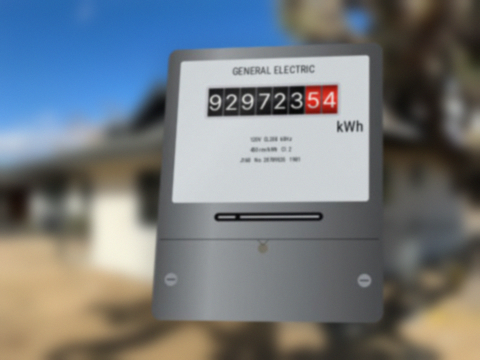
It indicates 929723.54 kWh
